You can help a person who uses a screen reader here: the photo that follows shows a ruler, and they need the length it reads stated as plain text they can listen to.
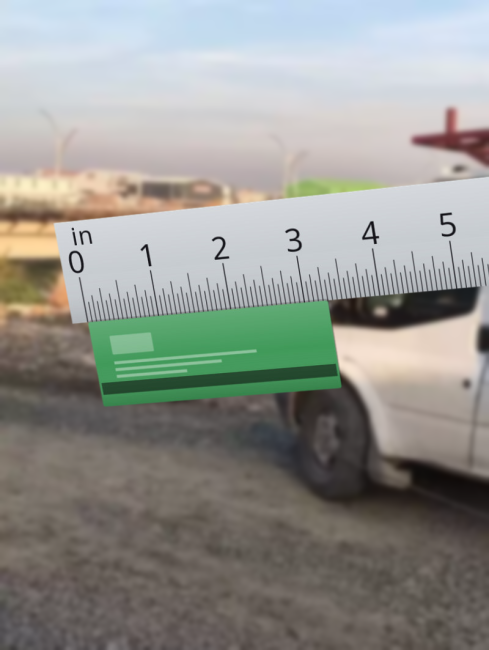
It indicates 3.3125 in
